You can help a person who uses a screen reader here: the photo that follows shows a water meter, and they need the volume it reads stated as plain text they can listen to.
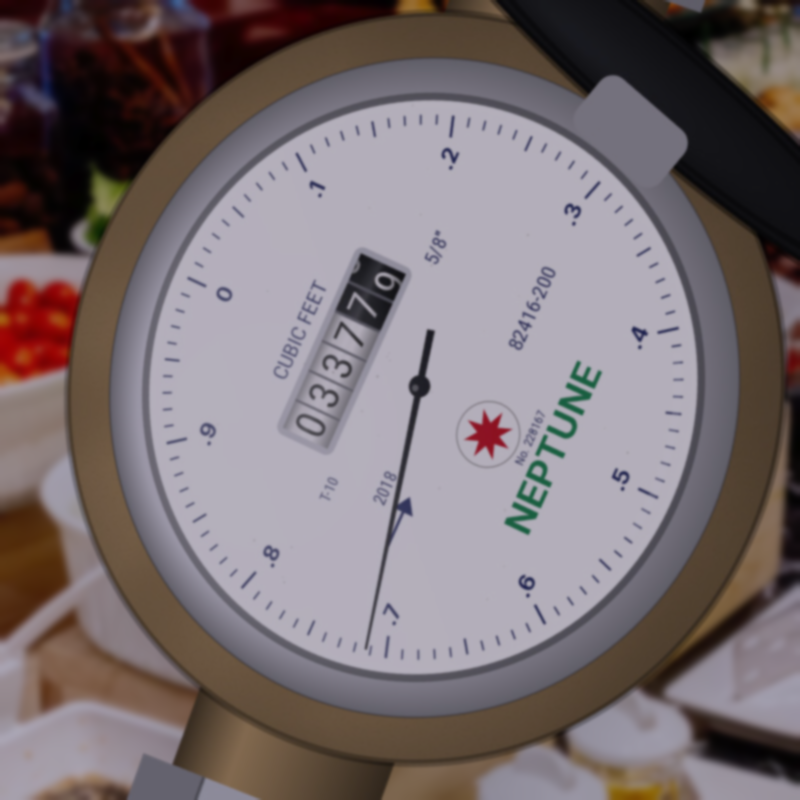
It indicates 33778.71 ft³
